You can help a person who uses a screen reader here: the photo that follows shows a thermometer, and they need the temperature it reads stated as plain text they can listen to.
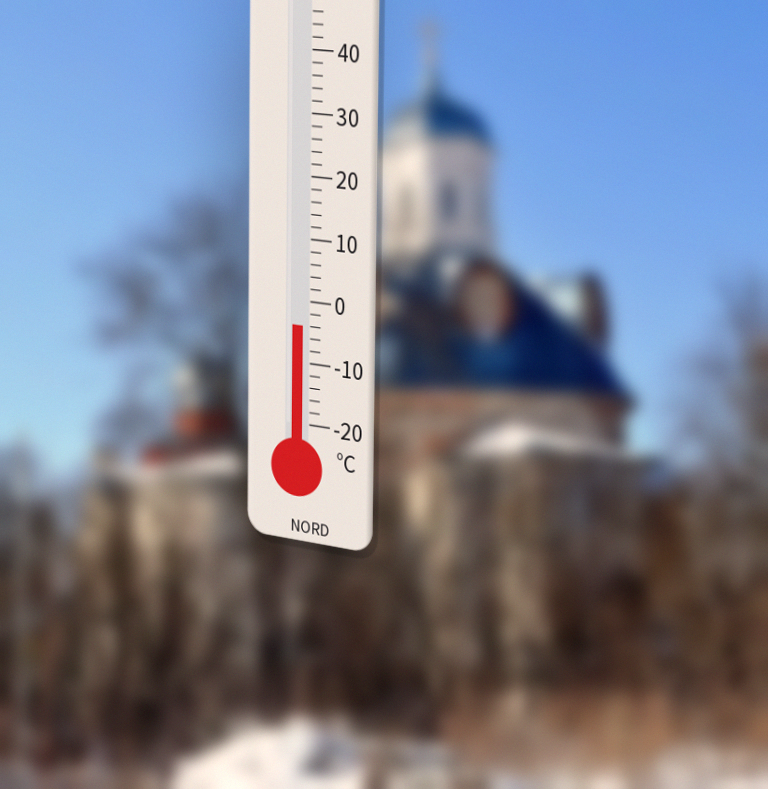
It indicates -4 °C
